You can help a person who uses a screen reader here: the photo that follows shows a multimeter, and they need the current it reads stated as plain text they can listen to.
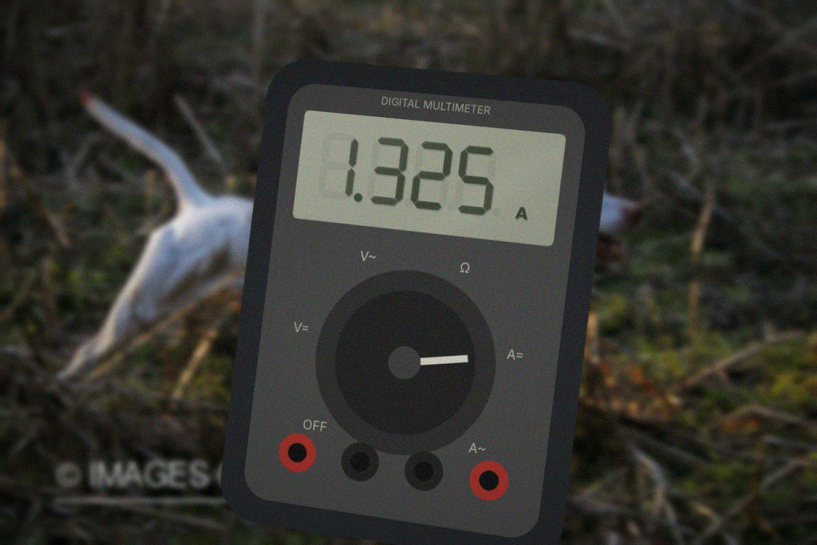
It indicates 1.325 A
